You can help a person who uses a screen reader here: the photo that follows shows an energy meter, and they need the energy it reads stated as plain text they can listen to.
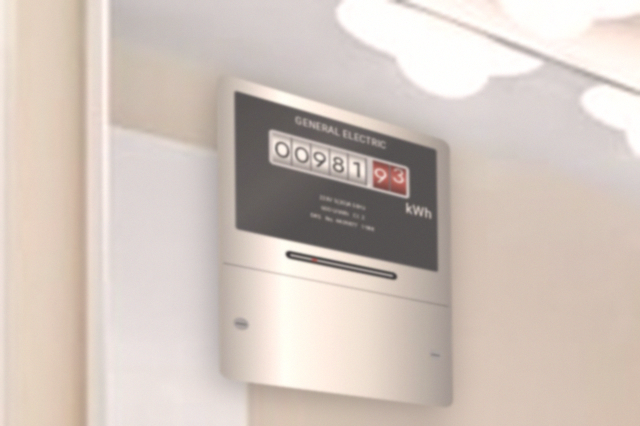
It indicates 981.93 kWh
